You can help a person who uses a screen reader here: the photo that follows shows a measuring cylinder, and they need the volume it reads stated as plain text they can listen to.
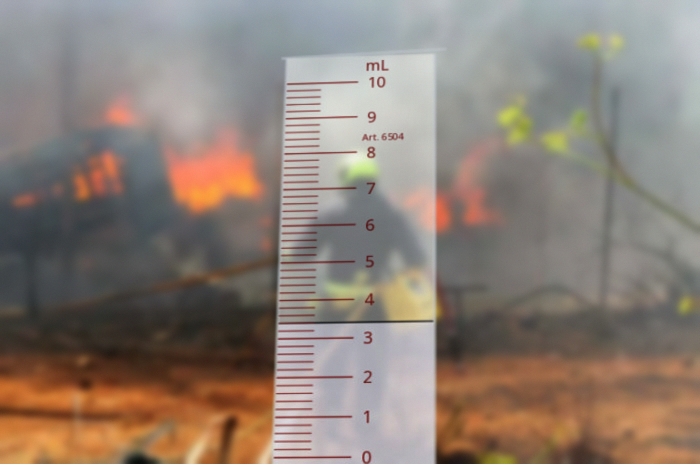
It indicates 3.4 mL
